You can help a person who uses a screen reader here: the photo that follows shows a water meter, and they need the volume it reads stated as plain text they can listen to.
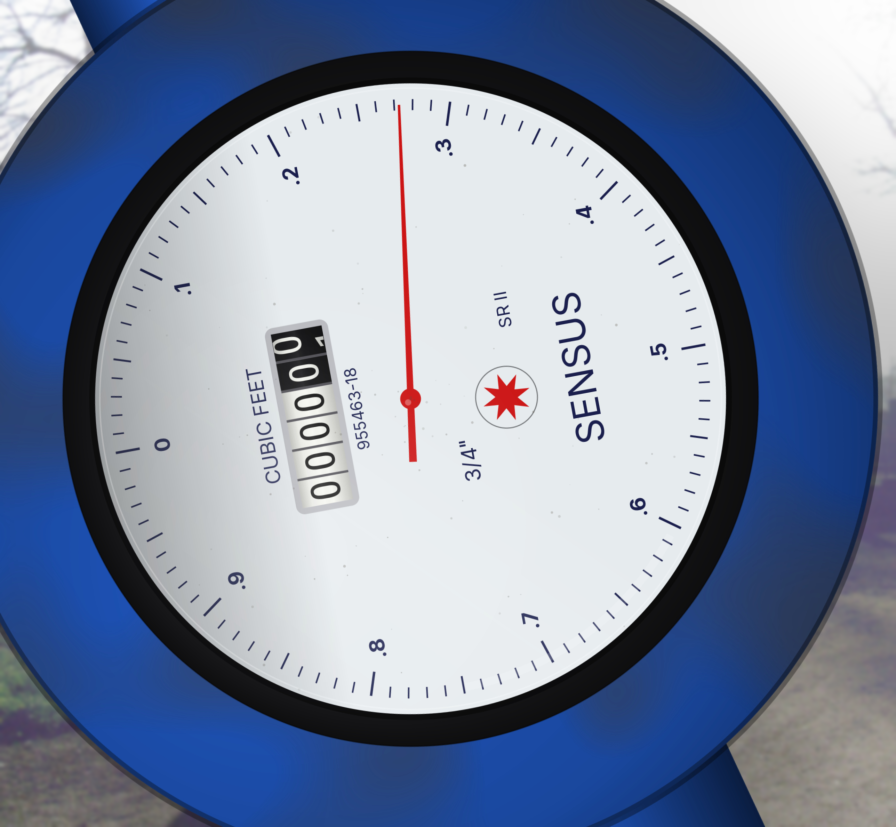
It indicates 0.27 ft³
